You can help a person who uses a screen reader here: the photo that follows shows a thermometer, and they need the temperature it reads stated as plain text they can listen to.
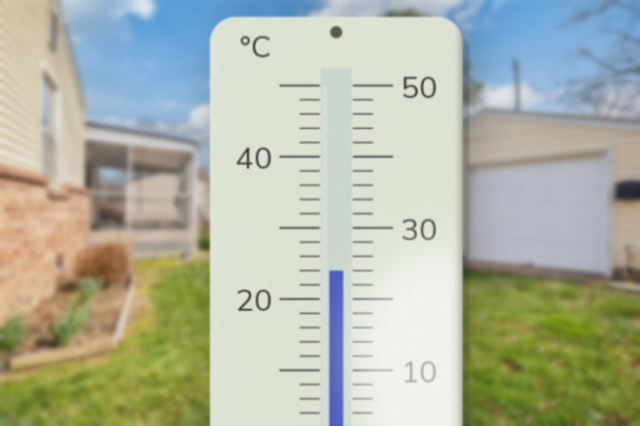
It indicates 24 °C
